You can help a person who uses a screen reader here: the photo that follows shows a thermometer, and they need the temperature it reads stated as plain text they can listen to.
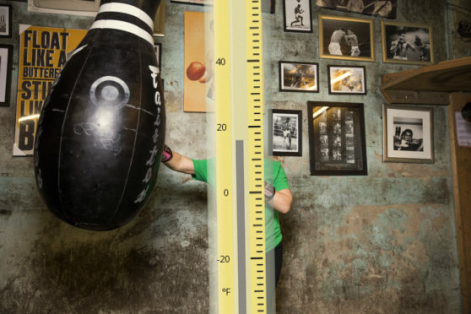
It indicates 16 °F
